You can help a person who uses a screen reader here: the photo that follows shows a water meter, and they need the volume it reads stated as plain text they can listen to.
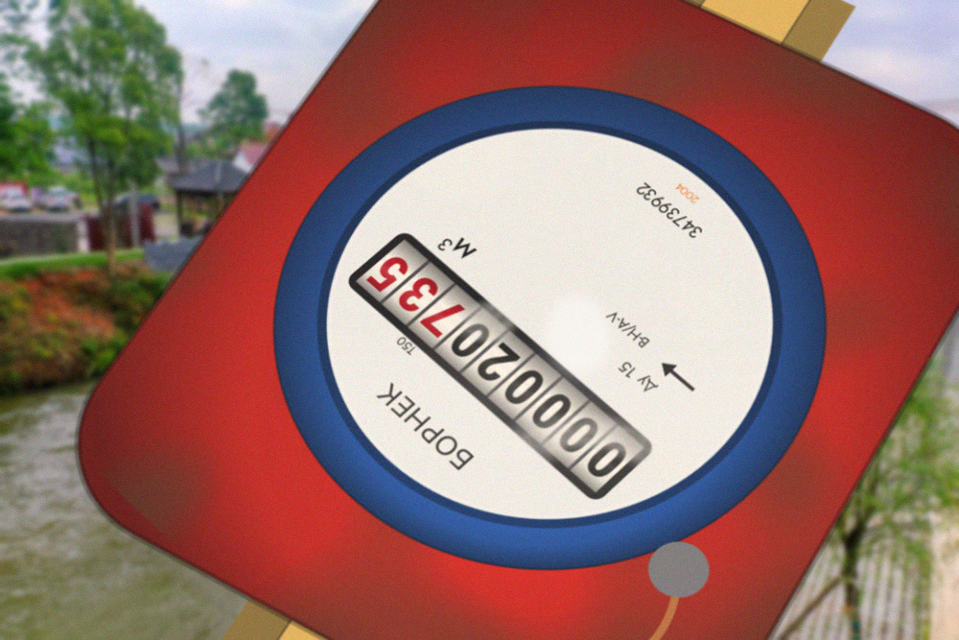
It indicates 20.735 m³
